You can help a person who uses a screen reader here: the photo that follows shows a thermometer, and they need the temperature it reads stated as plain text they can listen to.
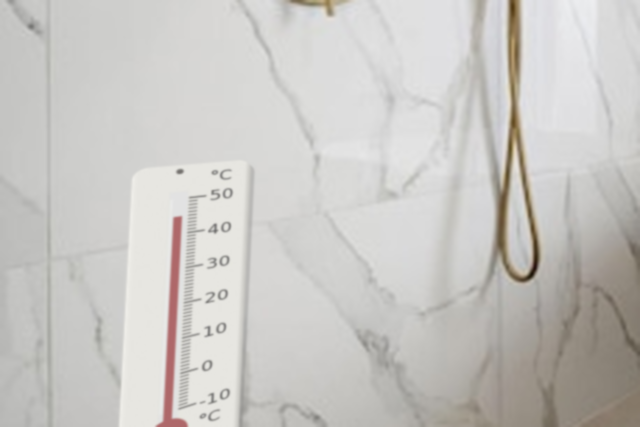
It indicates 45 °C
